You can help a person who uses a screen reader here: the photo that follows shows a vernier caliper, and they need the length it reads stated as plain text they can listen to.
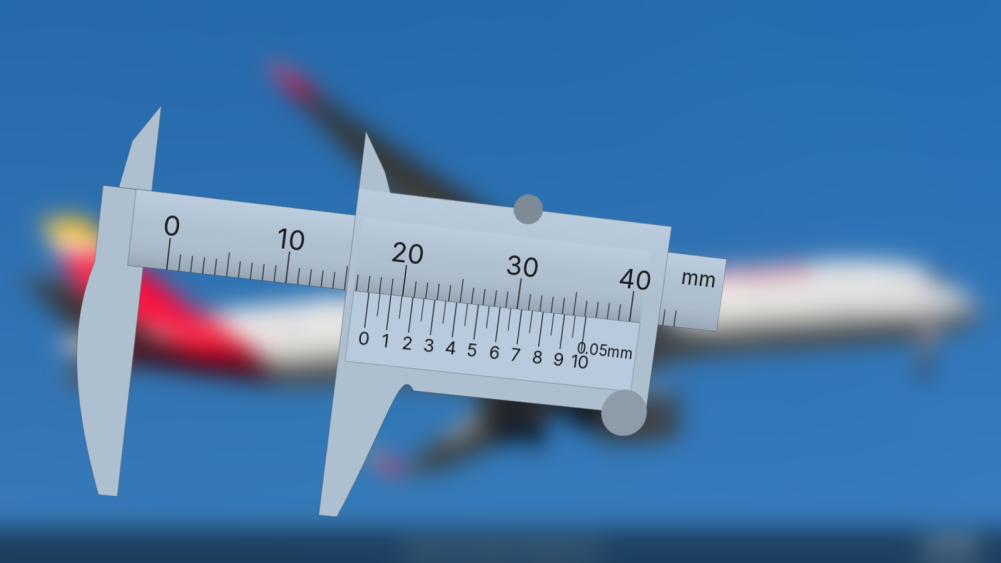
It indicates 17.1 mm
